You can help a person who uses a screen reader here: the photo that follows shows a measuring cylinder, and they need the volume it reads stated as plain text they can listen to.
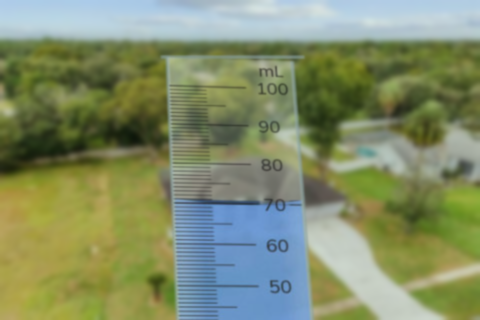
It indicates 70 mL
